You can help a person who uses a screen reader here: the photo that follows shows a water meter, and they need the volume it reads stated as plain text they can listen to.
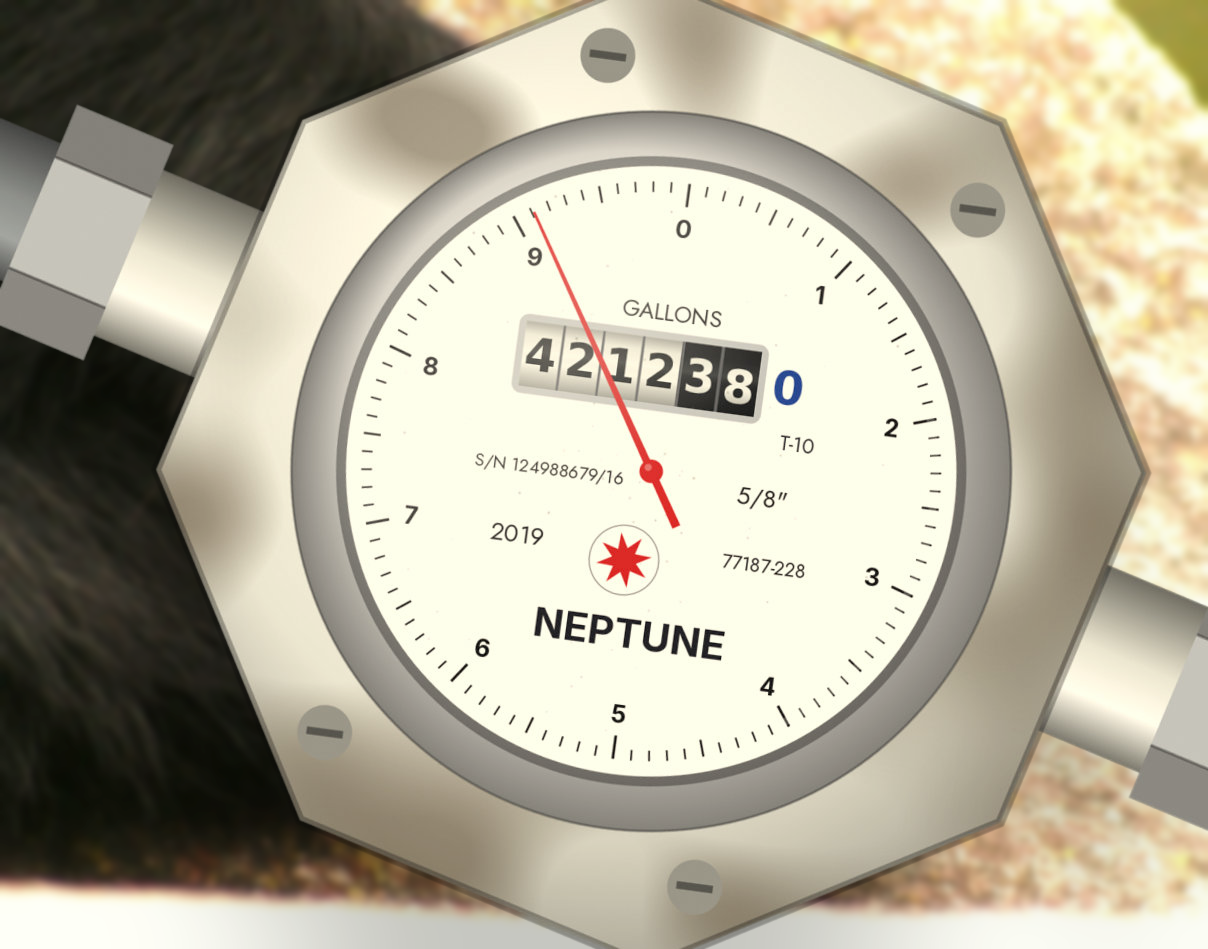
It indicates 4212379.1 gal
